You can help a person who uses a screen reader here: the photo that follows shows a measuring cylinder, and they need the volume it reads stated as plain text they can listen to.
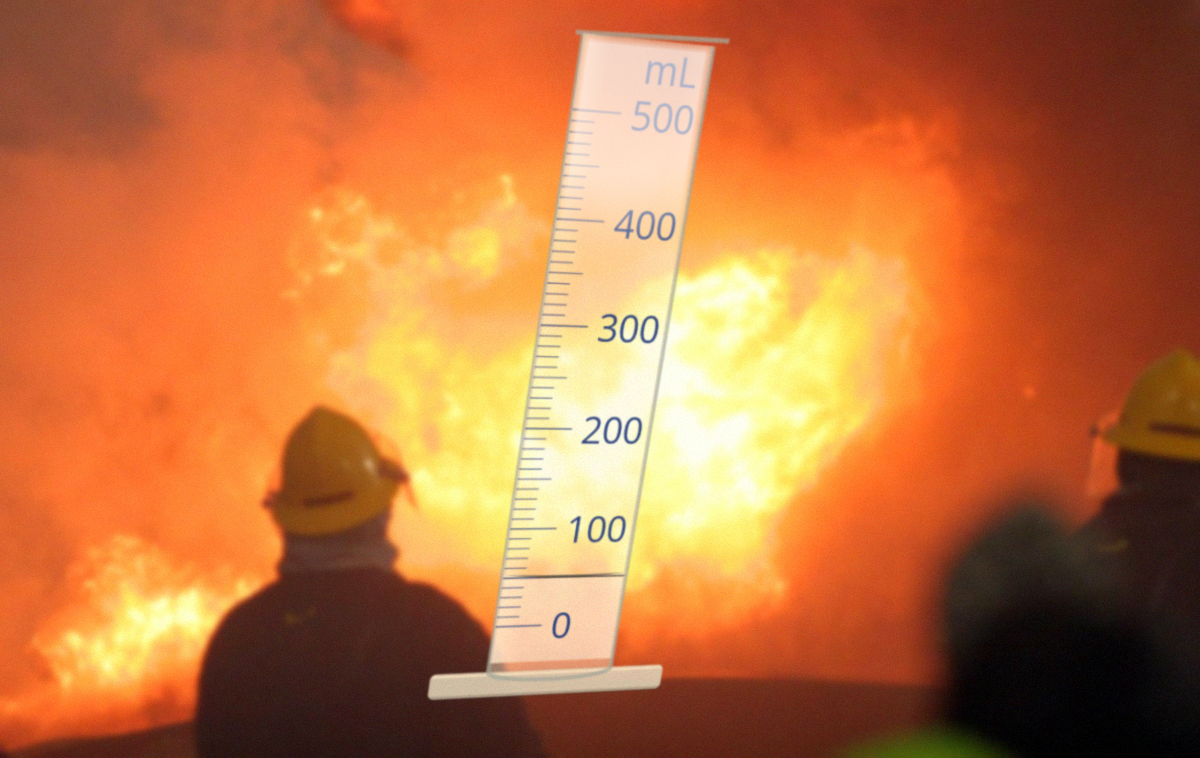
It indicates 50 mL
